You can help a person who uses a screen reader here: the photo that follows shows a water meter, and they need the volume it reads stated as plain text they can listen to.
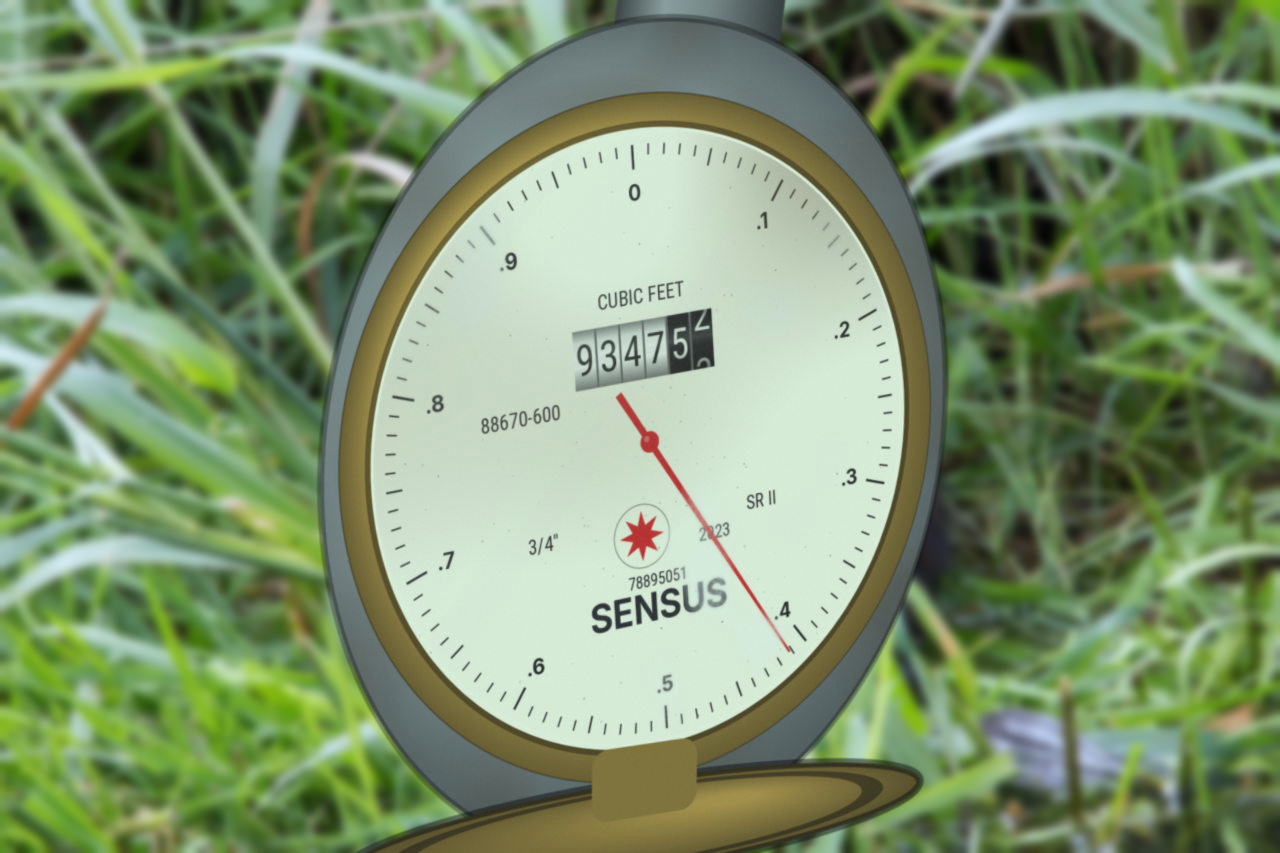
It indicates 934752.41 ft³
